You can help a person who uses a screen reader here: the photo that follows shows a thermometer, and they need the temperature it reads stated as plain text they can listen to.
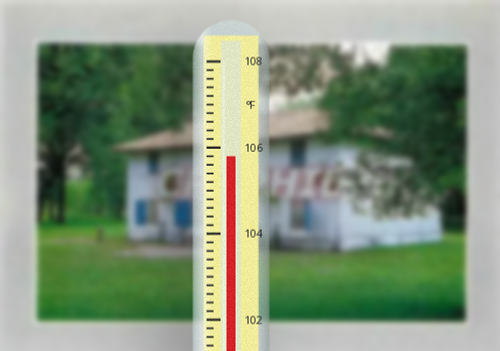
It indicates 105.8 °F
